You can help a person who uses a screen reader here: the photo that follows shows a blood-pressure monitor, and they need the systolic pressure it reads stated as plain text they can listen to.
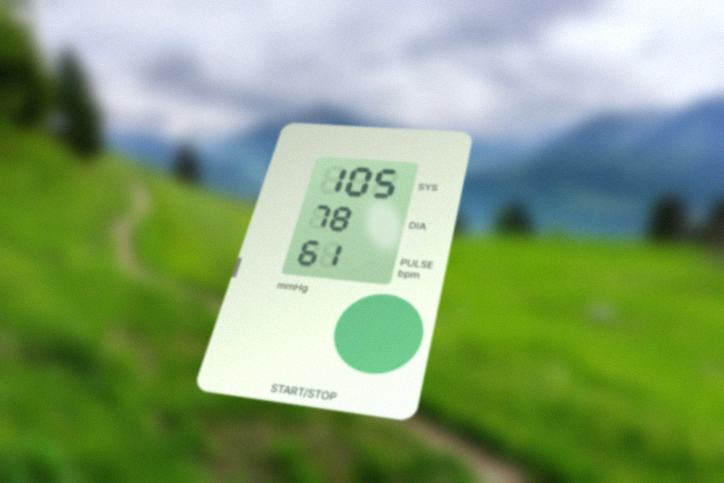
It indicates 105 mmHg
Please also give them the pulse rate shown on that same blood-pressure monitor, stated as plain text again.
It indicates 61 bpm
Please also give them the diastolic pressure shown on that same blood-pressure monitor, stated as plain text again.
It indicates 78 mmHg
